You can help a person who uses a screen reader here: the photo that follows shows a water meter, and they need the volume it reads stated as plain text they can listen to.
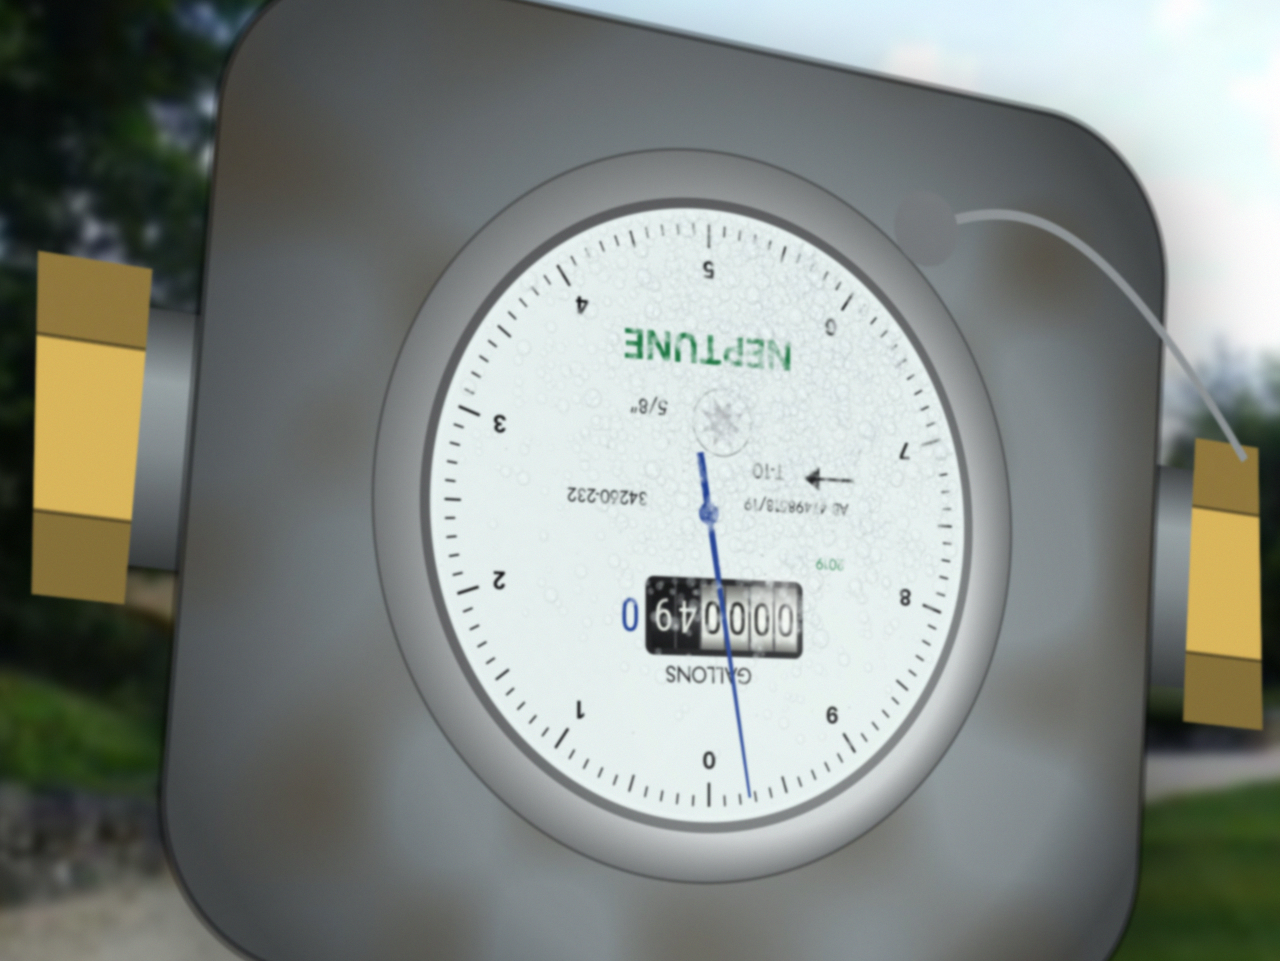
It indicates 489.7 gal
